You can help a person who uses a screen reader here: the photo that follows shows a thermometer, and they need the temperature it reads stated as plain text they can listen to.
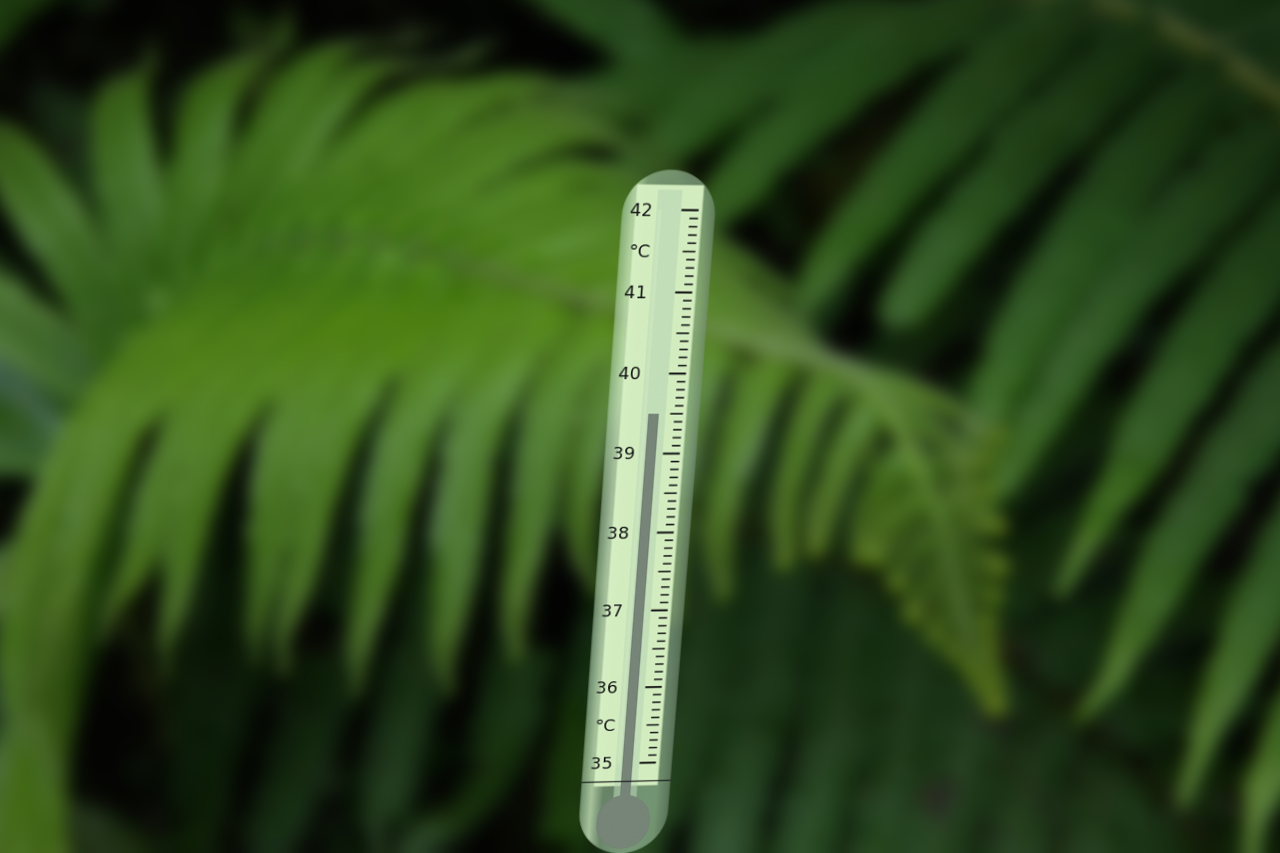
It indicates 39.5 °C
